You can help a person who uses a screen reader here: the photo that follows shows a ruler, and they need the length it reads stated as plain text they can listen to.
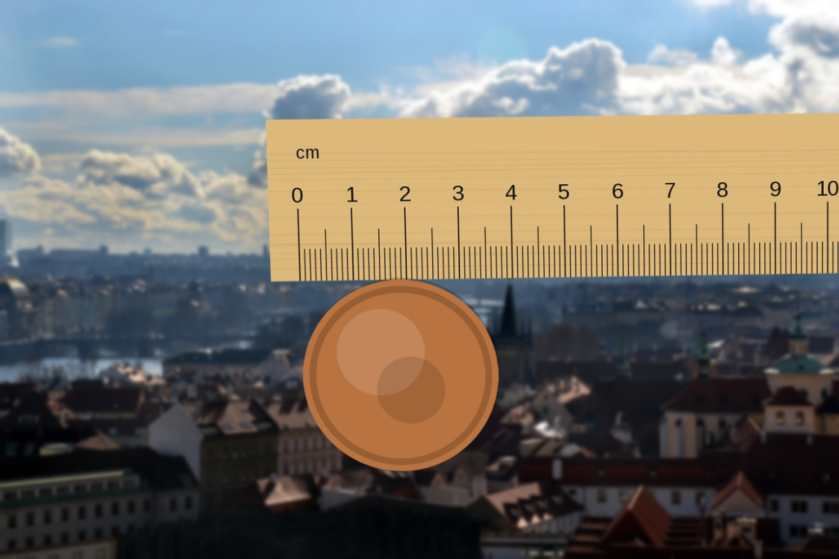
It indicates 3.7 cm
